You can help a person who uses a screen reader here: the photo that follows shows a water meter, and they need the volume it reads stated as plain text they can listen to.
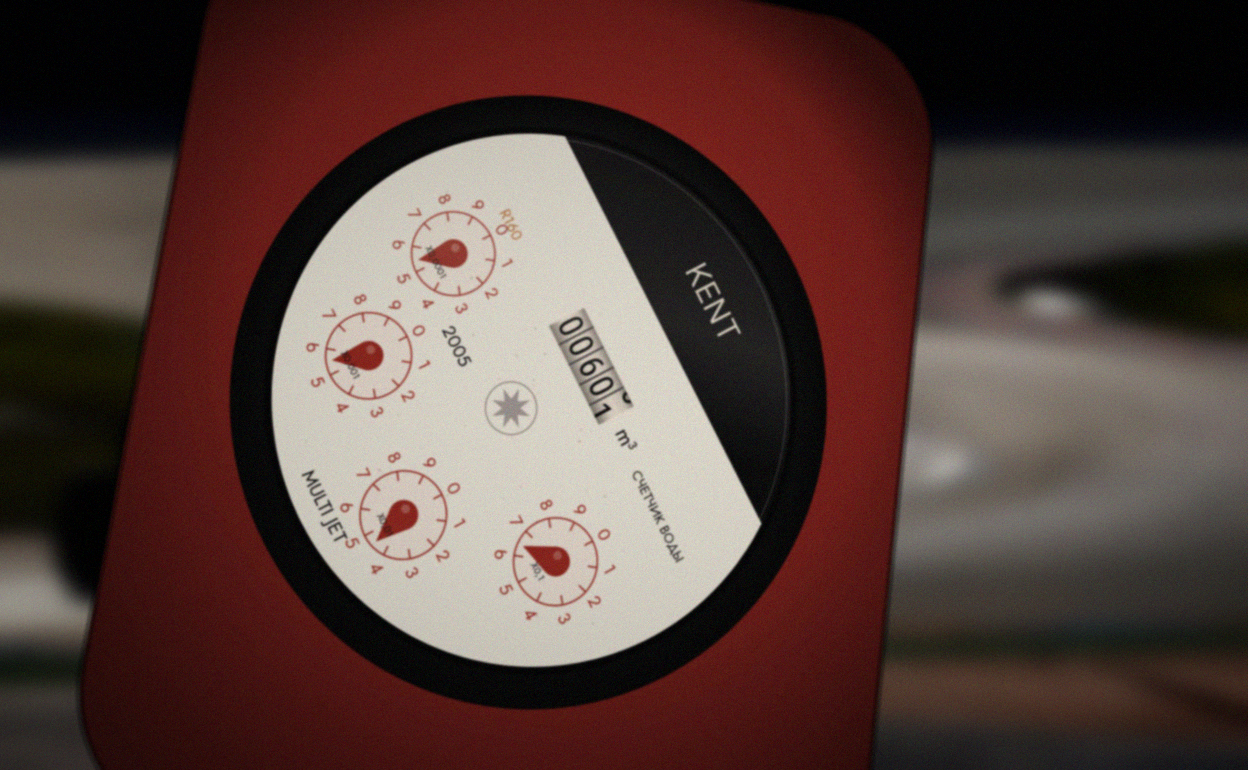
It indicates 600.6455 m³
